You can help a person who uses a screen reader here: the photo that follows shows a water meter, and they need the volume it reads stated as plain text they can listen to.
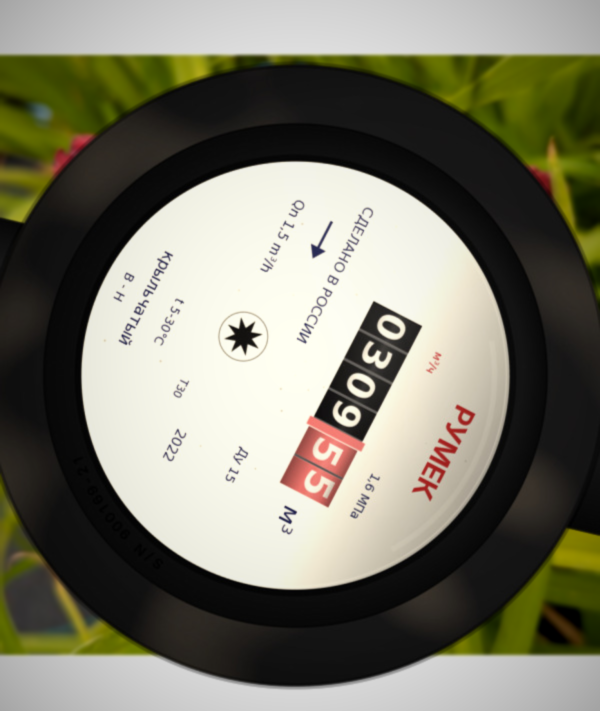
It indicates 309.55 m³
